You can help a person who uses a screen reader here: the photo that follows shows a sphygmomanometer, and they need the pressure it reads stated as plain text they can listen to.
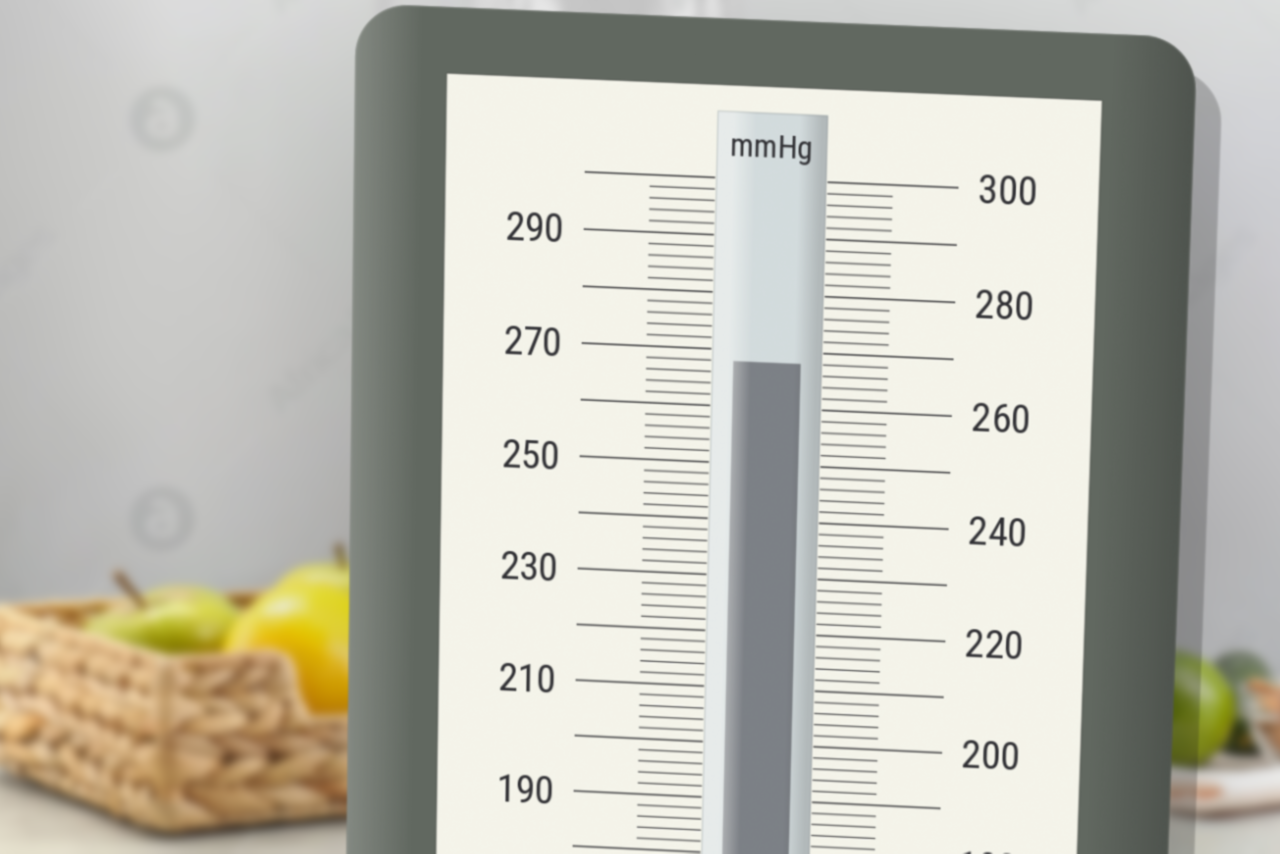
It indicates 268 mmHg
